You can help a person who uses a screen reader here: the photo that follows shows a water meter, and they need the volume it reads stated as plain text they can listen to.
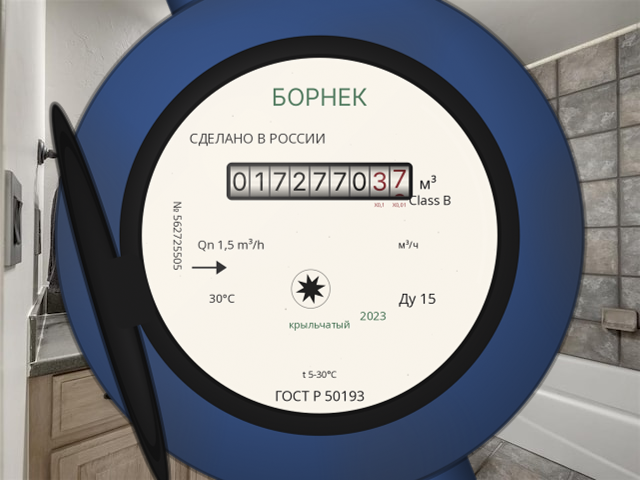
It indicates 172770.37 m³
